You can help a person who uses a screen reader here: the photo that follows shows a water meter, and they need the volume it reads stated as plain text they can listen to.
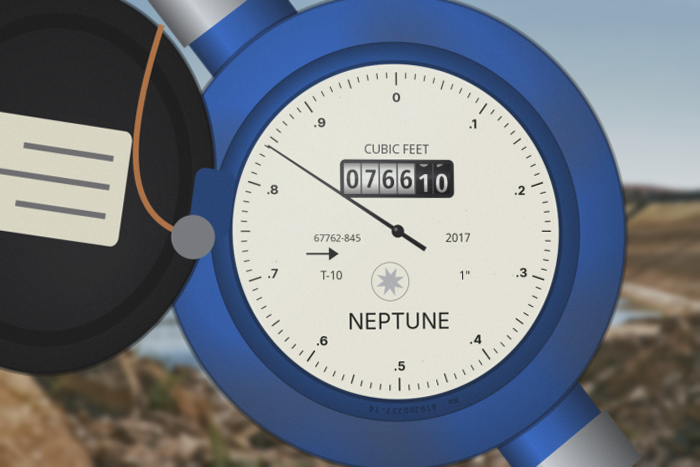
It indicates 76609.84 ft³
